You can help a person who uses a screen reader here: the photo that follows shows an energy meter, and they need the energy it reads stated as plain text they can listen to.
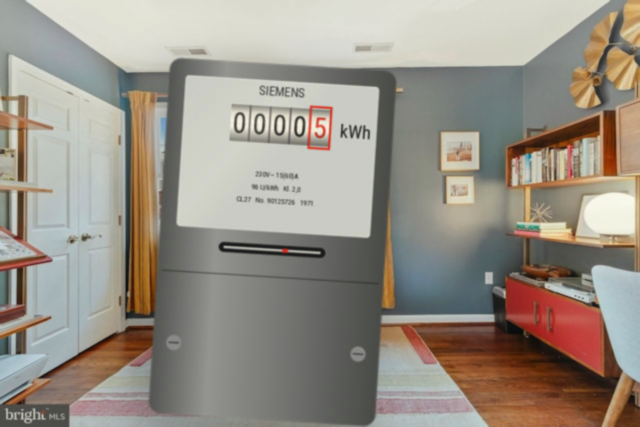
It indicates 0.5 kWh
